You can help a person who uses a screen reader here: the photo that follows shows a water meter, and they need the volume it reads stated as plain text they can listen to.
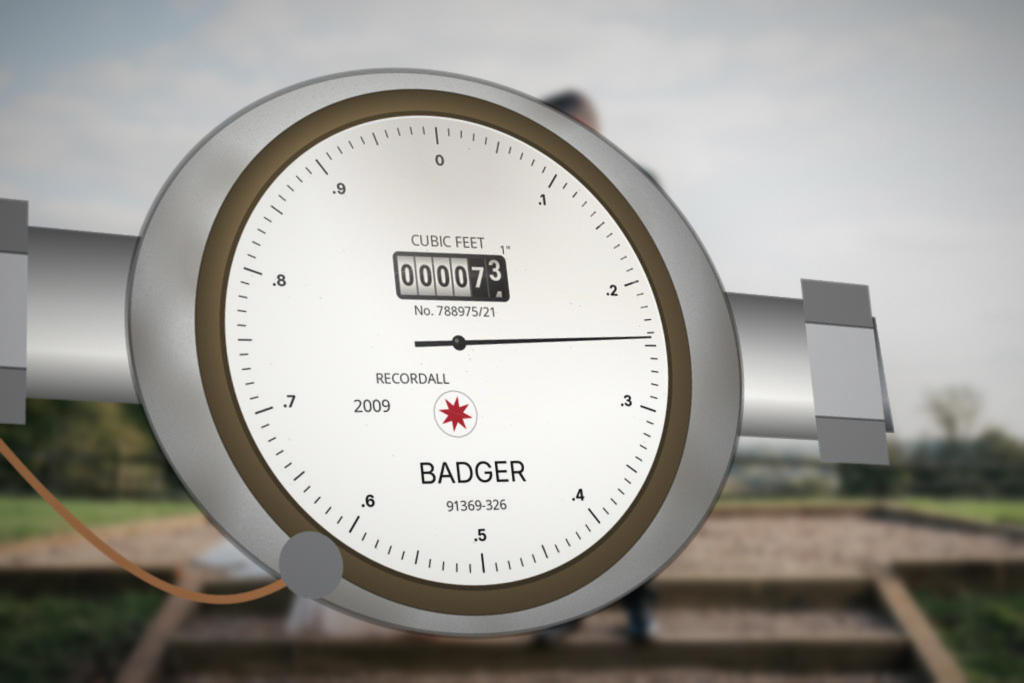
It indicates 73.24 ft³
